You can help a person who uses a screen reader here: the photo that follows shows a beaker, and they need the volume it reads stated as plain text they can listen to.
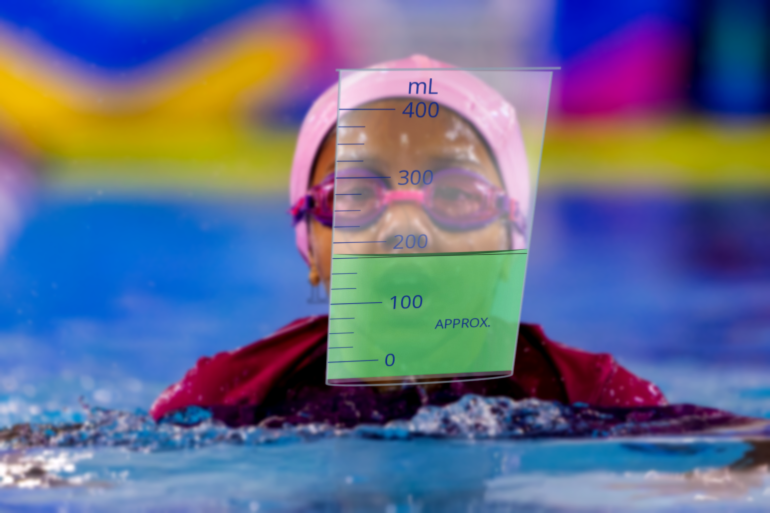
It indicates 175 mL
